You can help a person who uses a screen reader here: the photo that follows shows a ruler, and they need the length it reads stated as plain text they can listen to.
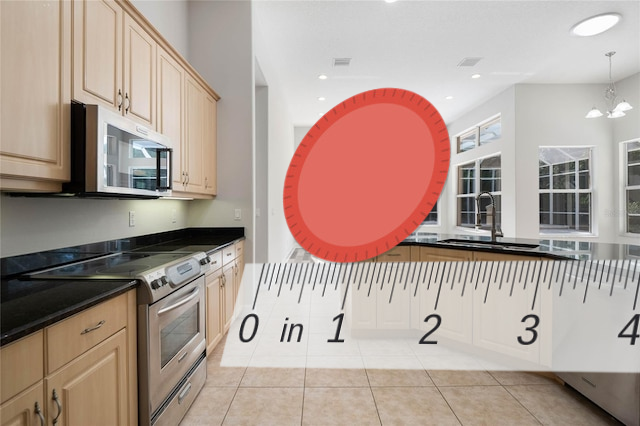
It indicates 1.8125 in
